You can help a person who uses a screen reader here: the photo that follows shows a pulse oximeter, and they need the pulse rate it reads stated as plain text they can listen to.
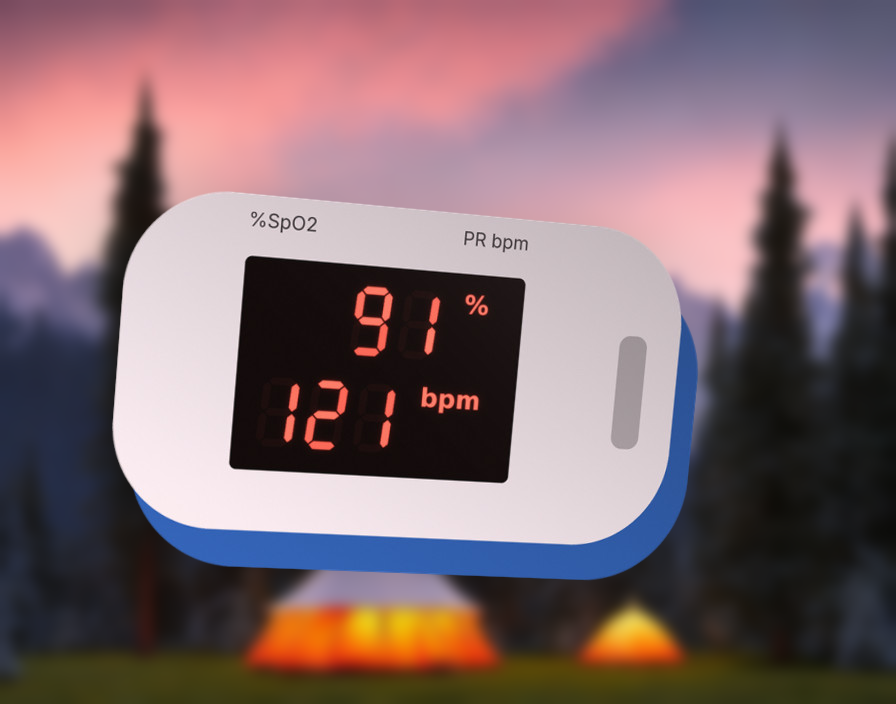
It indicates 121 bpm
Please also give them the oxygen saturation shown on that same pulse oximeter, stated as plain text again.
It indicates 91 %
